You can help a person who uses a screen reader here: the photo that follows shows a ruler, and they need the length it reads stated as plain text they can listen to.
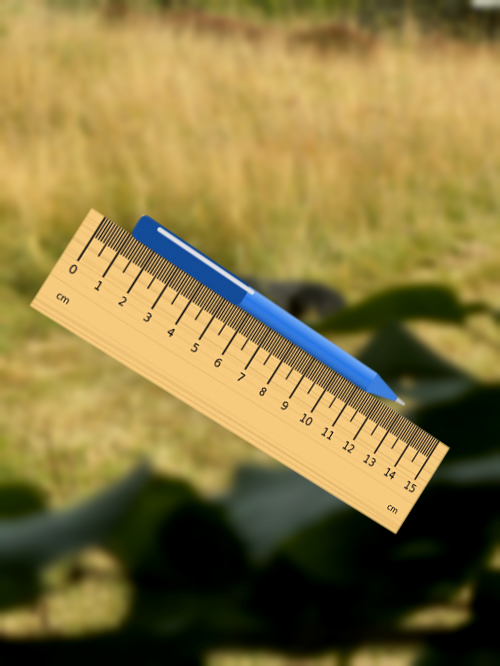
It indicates 12 cm
